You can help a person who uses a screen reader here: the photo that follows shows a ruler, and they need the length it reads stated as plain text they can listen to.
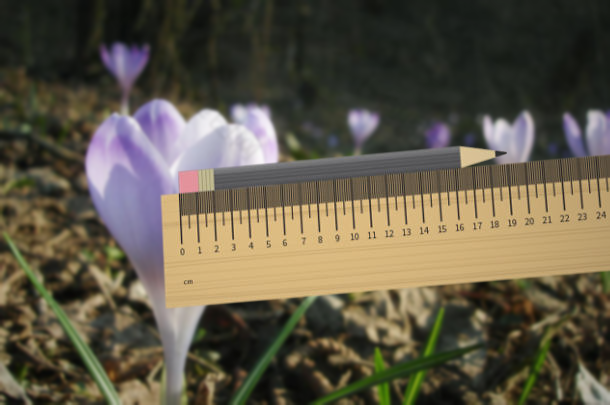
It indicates 19 cm
